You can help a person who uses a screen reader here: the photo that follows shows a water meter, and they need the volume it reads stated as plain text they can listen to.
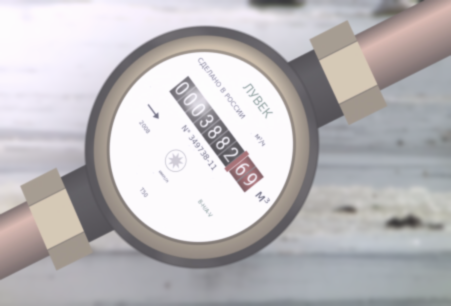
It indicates 3882.69 m³
